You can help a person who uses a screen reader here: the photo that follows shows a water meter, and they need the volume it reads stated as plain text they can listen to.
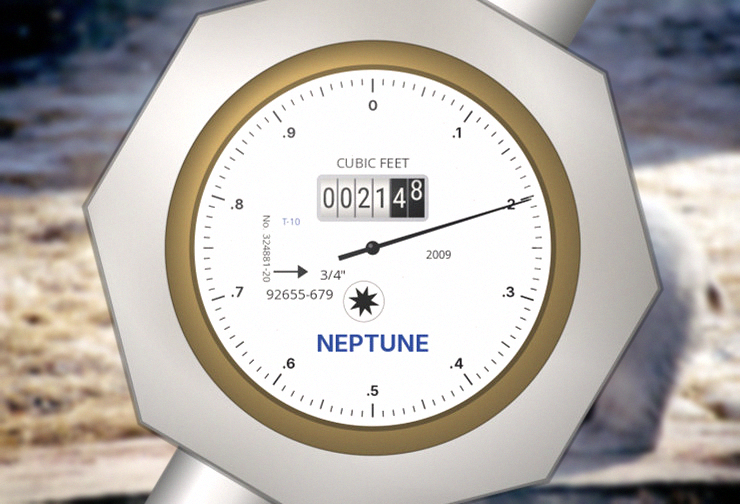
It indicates 2148.20 ft³
